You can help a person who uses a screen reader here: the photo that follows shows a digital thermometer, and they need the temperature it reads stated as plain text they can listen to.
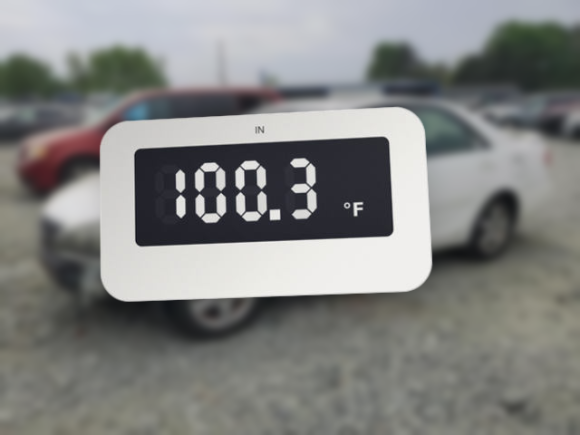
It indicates 100.3 °F
